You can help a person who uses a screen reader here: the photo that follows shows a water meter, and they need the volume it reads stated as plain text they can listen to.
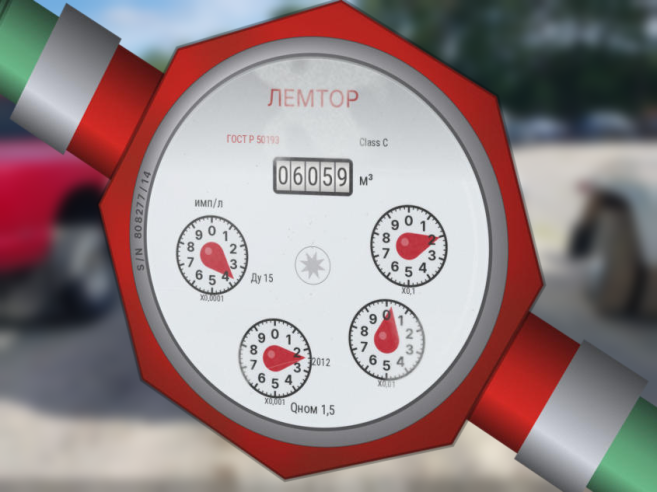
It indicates 6059.2023 m³
